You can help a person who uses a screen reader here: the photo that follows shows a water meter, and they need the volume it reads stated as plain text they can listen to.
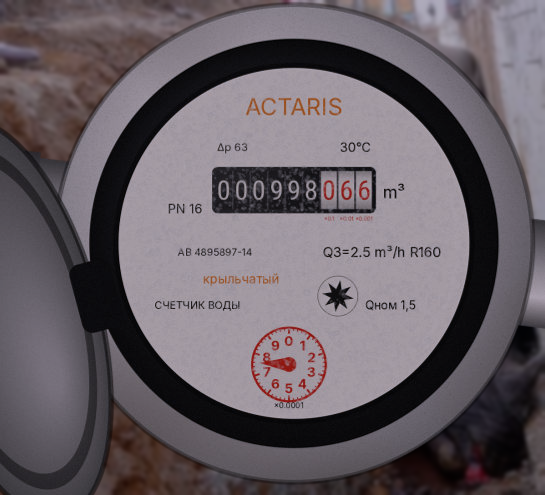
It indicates 998.0667 m³
